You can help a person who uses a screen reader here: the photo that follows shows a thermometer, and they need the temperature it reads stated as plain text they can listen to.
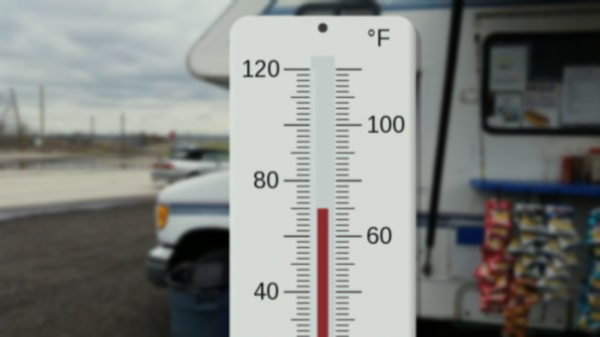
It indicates 70 °F
